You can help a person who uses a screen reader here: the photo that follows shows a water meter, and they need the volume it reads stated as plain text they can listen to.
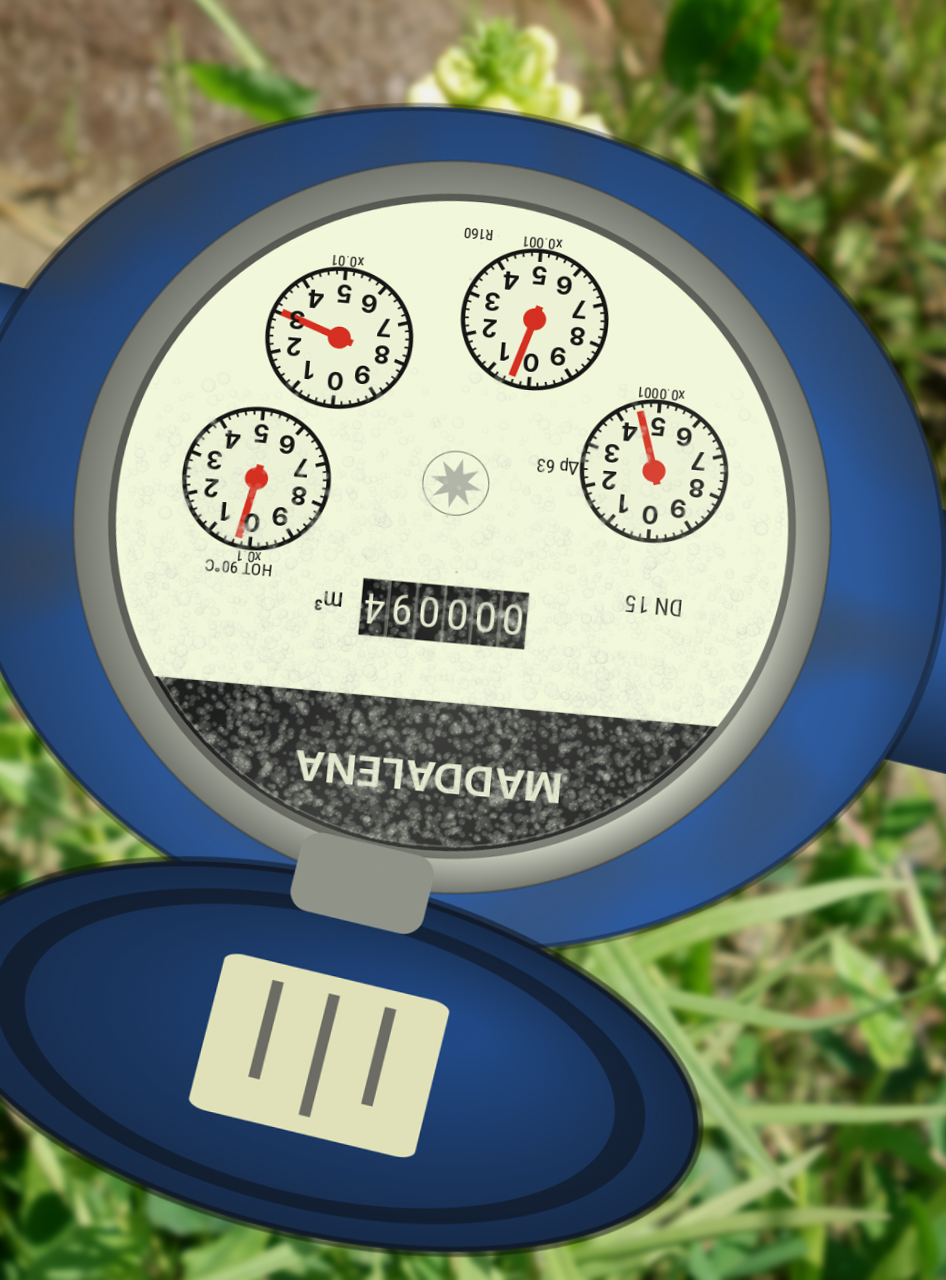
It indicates 94.0304 m³
